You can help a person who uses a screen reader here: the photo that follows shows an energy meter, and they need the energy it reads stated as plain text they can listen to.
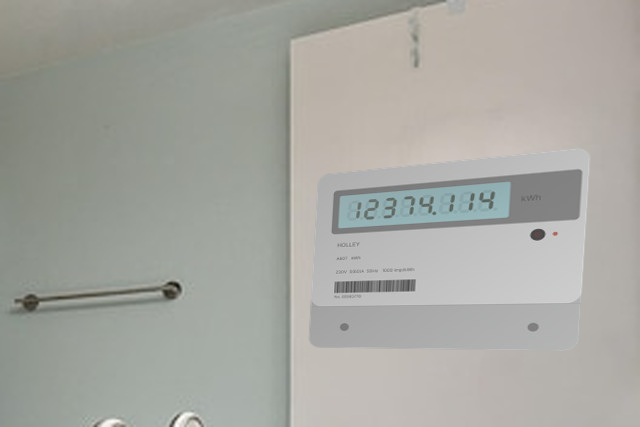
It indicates 12374.114 kWh
